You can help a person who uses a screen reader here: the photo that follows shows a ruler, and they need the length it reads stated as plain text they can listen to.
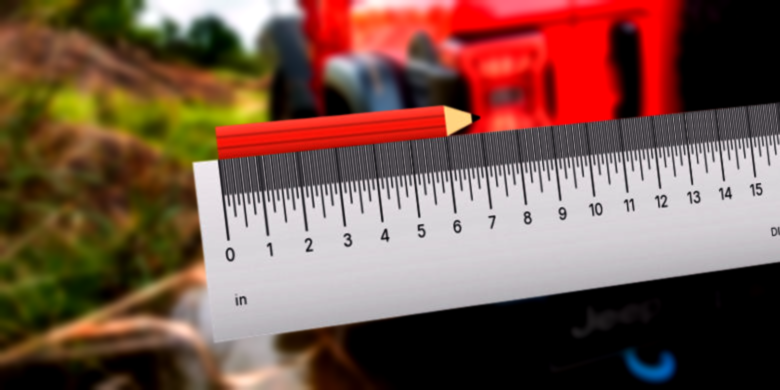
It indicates 7 in
